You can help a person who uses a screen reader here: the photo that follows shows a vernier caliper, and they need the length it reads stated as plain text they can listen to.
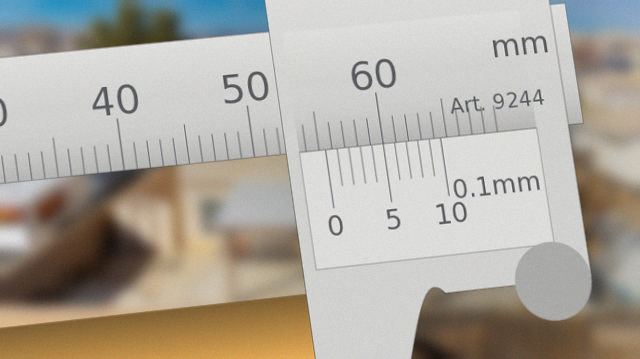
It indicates 55.5 mm
